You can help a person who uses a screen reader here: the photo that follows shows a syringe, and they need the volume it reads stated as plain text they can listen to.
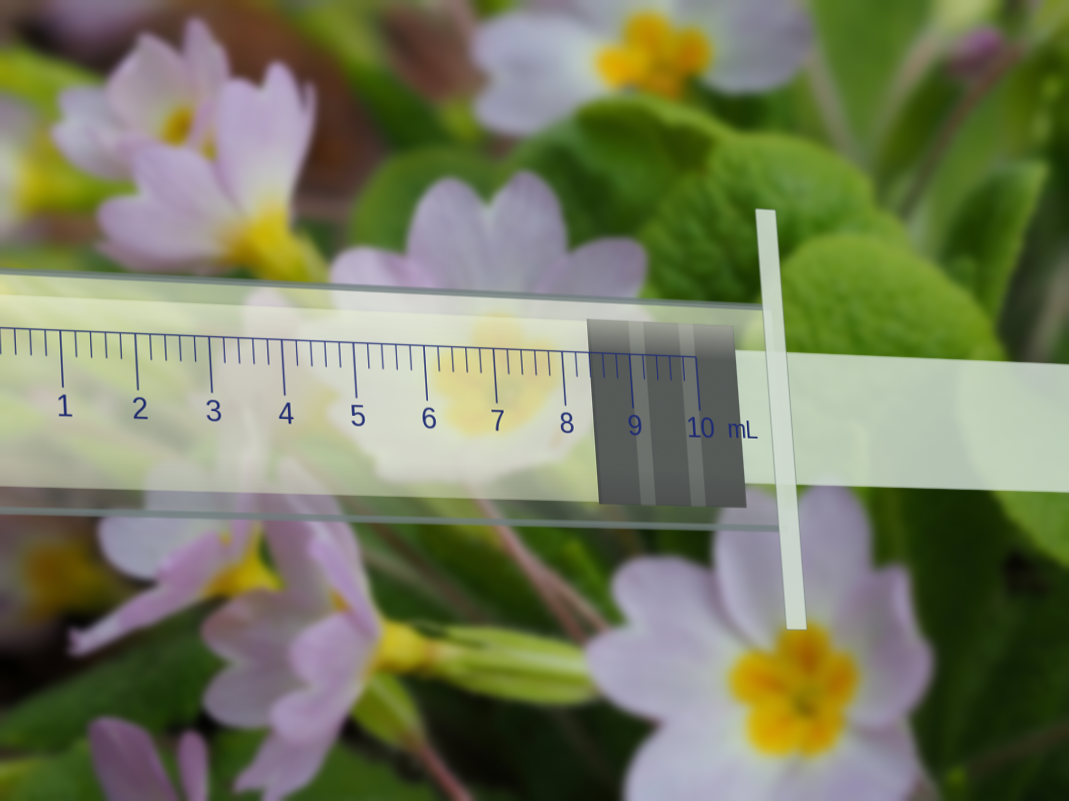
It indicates 8.4 mL
